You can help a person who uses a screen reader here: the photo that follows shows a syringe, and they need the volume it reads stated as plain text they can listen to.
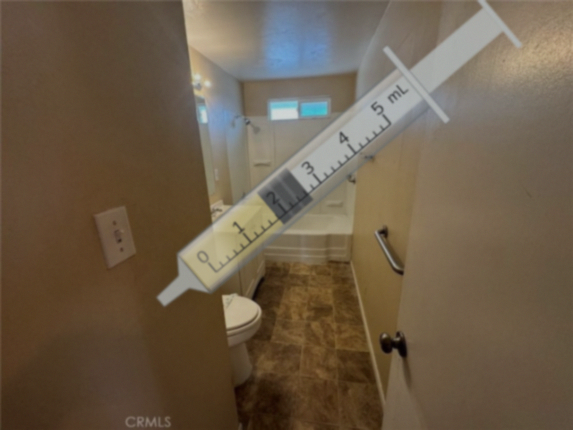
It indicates 1.8 mL
